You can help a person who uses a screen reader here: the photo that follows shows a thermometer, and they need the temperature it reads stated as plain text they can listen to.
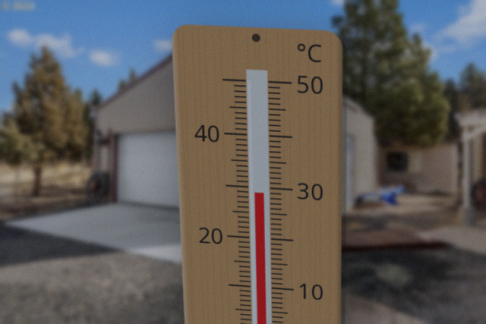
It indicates 29 °C
